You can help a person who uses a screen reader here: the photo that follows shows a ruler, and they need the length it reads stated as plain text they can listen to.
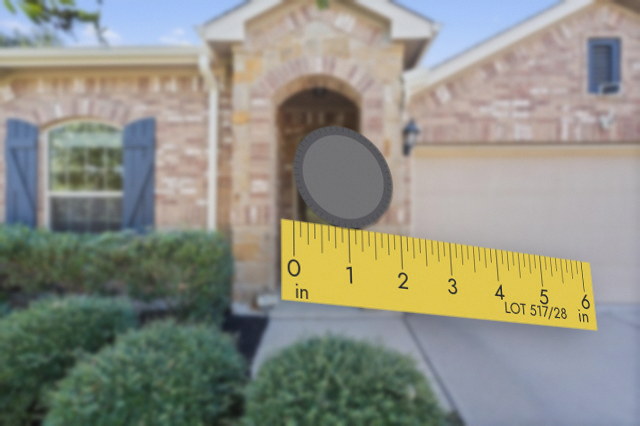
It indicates 1.875 in
